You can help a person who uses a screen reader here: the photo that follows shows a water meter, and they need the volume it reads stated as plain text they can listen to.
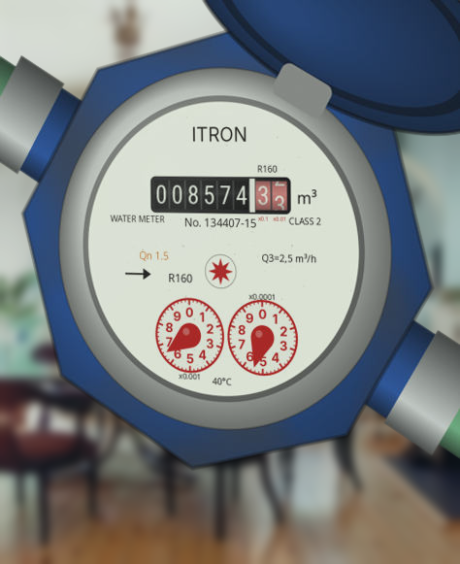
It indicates 8574.3265 m³
